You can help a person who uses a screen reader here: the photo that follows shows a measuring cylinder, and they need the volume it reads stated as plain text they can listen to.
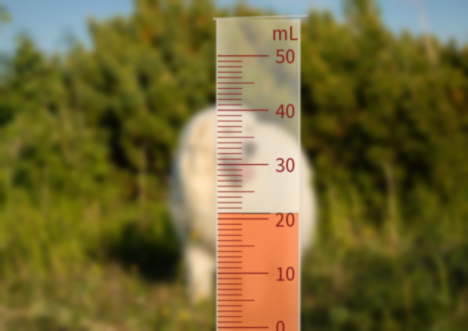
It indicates 21 mL
